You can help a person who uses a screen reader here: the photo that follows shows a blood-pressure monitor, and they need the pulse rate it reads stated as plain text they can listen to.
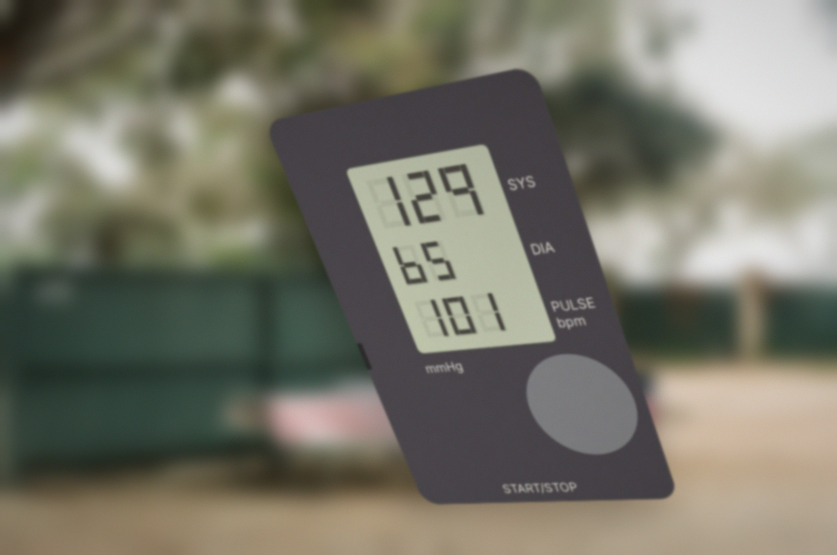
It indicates 101 bpm
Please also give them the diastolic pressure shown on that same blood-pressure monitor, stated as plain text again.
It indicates 65 mmHg
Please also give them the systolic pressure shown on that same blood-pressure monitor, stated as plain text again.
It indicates 129 mmHg
